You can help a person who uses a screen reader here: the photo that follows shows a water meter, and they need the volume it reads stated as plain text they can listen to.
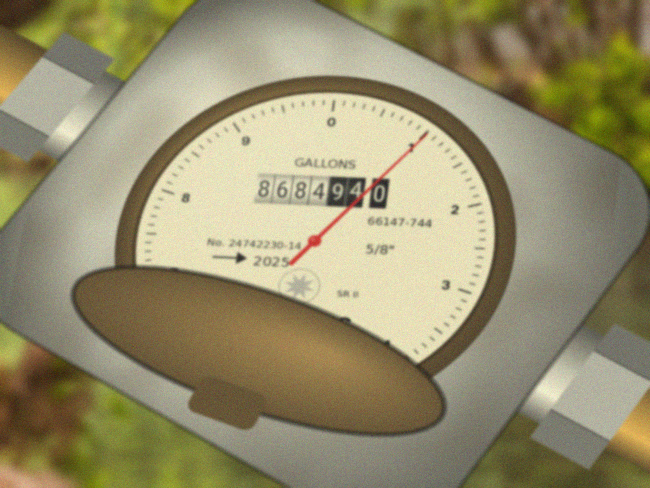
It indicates 8684941.0 gal
